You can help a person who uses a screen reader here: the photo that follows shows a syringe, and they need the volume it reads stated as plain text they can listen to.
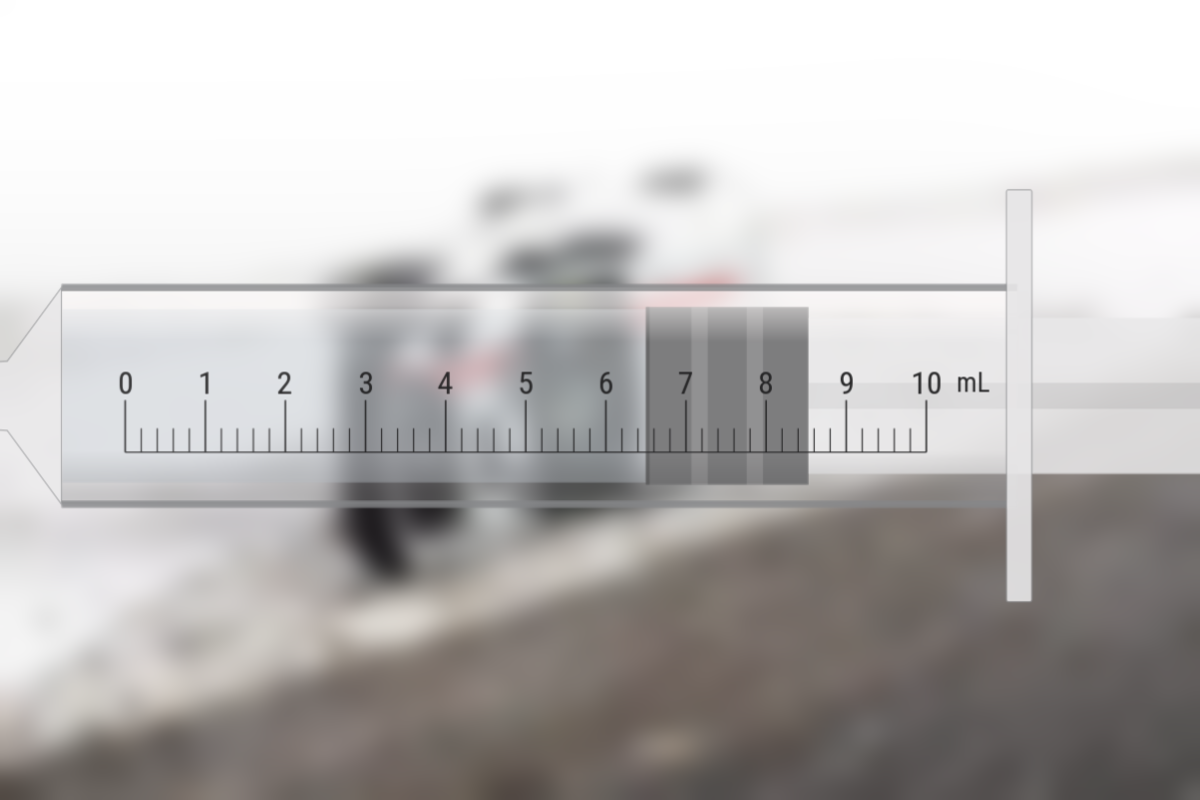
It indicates 6.5 mL
